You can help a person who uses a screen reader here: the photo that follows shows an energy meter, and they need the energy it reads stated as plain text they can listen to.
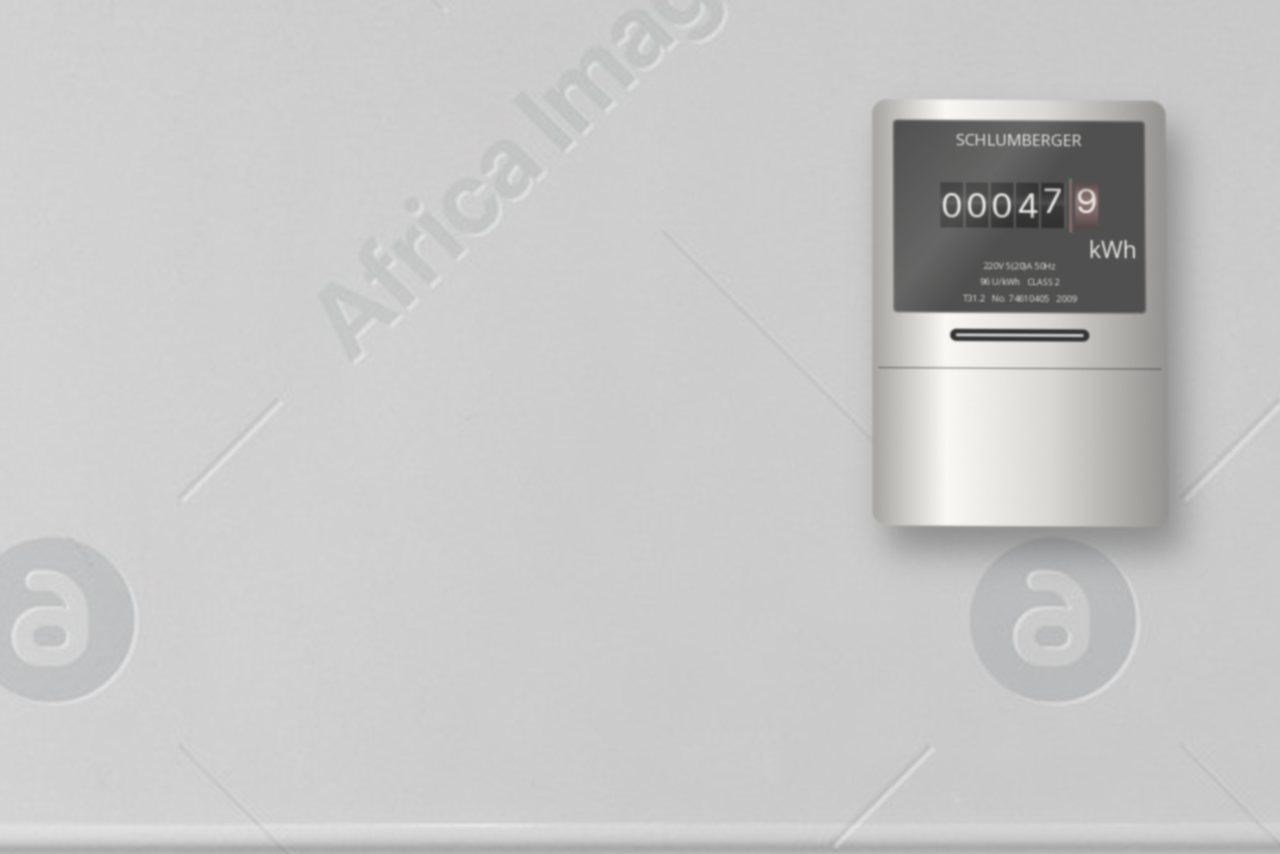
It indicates 47.9 kWh
